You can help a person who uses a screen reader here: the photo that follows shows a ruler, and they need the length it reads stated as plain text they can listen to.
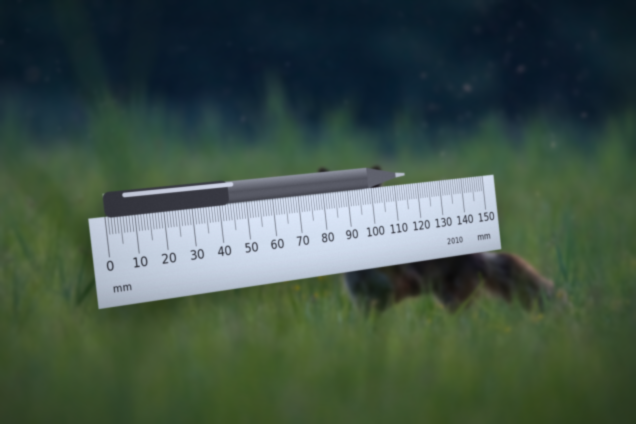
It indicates 115 mm
